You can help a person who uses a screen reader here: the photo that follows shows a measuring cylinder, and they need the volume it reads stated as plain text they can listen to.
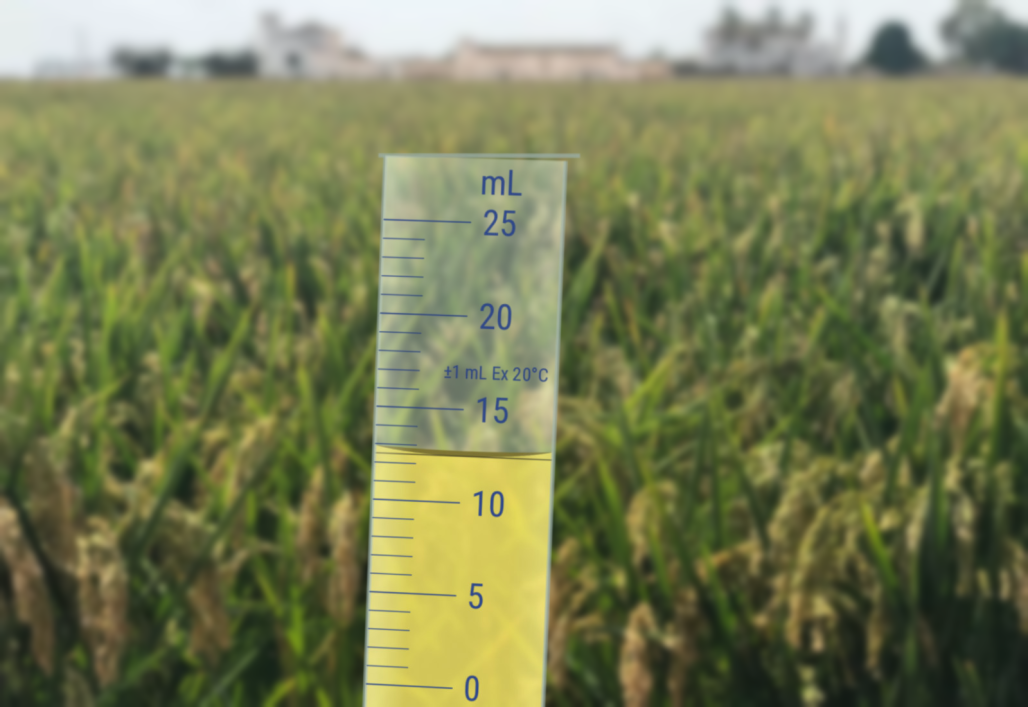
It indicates 12.5 mL
